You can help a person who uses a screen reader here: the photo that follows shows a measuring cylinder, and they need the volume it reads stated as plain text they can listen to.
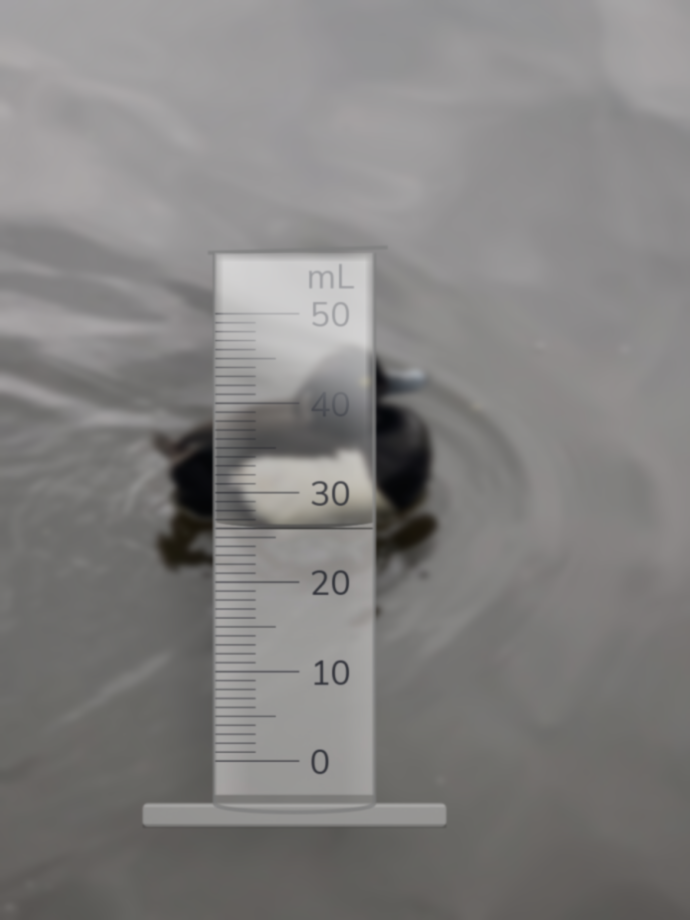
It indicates 26 mL
